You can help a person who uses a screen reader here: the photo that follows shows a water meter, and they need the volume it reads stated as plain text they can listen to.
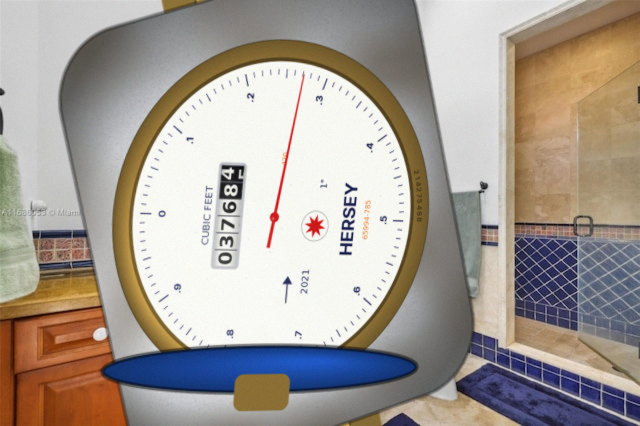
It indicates 37684.27 ft³
